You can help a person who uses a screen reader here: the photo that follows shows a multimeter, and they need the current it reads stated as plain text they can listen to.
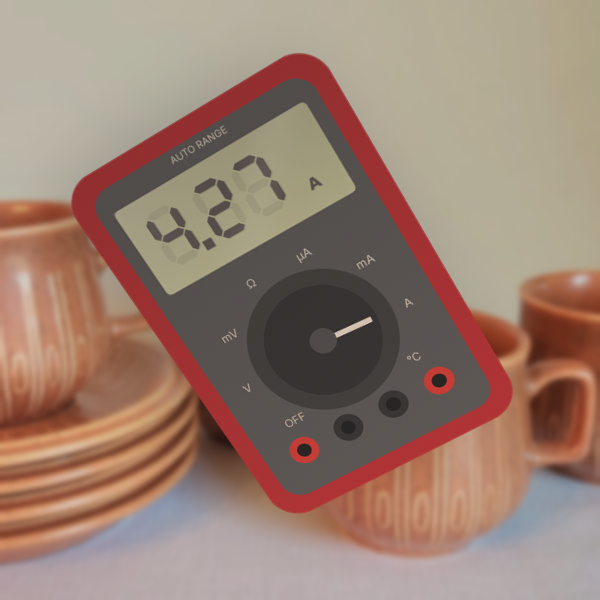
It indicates 4.27 A
